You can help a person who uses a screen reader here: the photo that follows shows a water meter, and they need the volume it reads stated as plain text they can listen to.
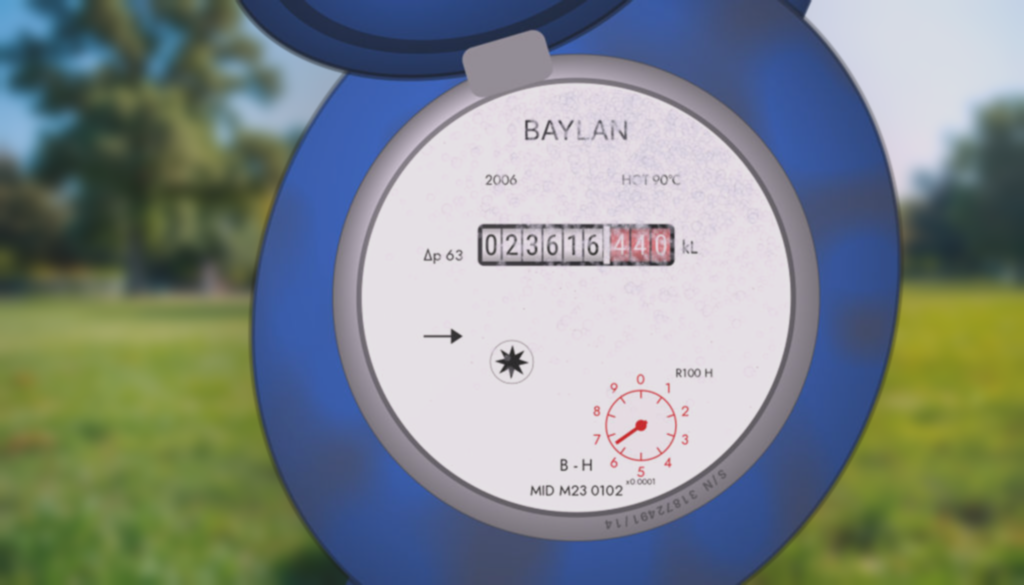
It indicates 23616.4406 kL
